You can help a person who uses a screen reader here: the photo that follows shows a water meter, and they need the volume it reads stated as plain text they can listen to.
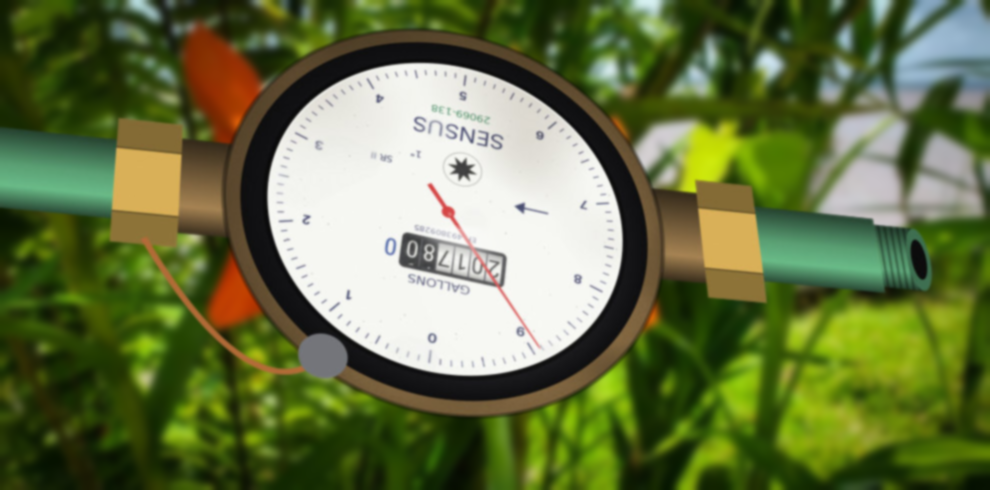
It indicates 2017798.9 gal
